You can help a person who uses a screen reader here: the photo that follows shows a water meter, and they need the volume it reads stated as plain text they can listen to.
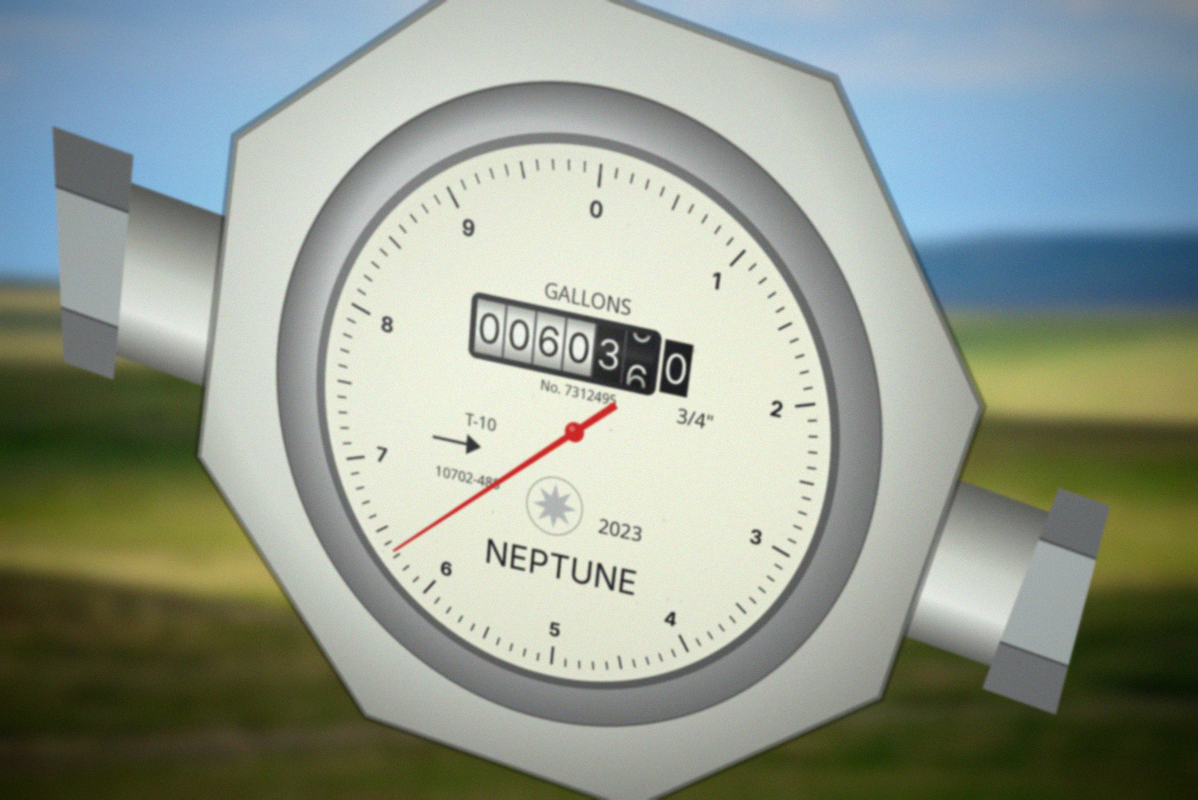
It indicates 60356.3 gal
